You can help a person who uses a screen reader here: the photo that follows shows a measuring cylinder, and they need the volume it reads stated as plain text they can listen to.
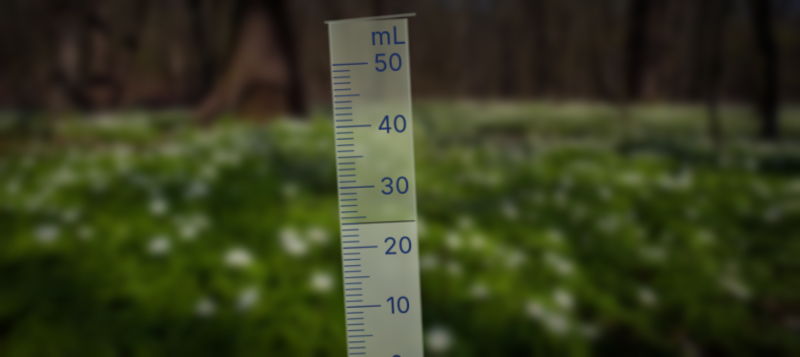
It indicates 24 mL
